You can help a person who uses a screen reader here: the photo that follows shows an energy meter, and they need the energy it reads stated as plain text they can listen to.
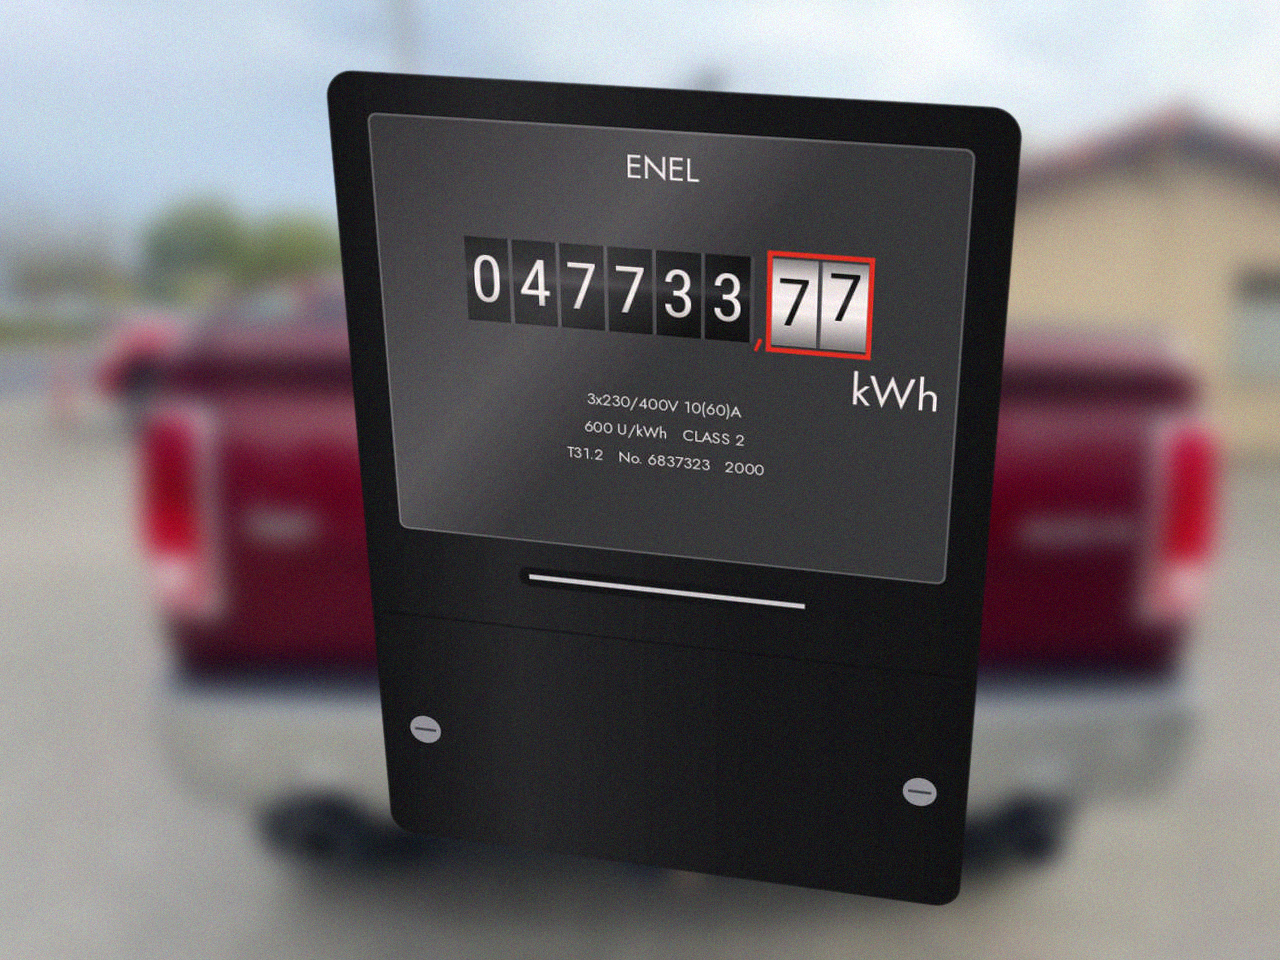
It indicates 47733.77 kWh
